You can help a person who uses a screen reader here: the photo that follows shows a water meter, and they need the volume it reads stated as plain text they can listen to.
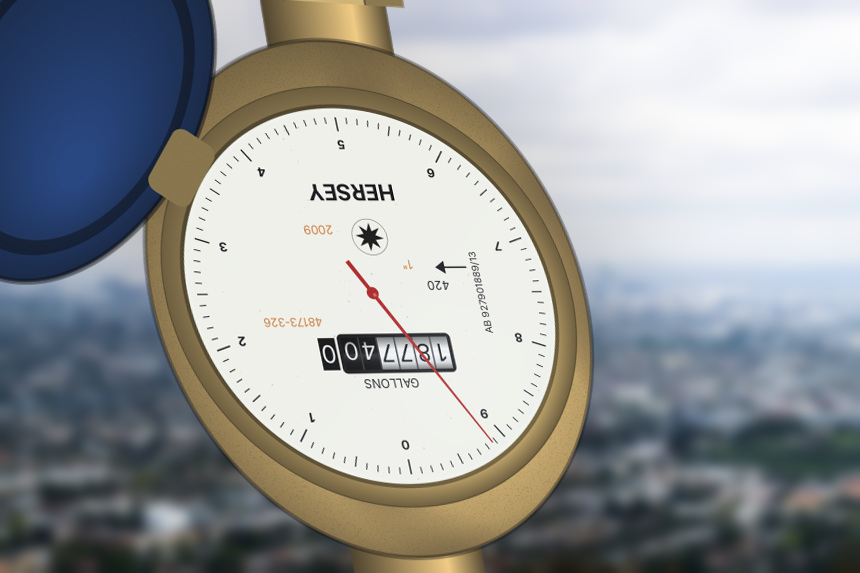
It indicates 1877399.1 gal
